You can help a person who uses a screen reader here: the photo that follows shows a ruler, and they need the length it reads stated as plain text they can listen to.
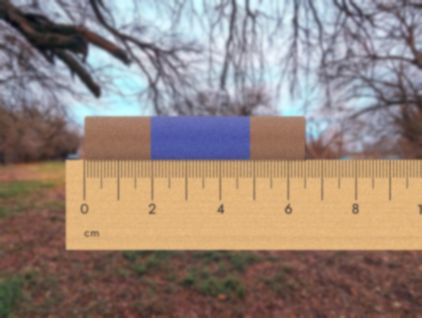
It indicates 6.5 cm
